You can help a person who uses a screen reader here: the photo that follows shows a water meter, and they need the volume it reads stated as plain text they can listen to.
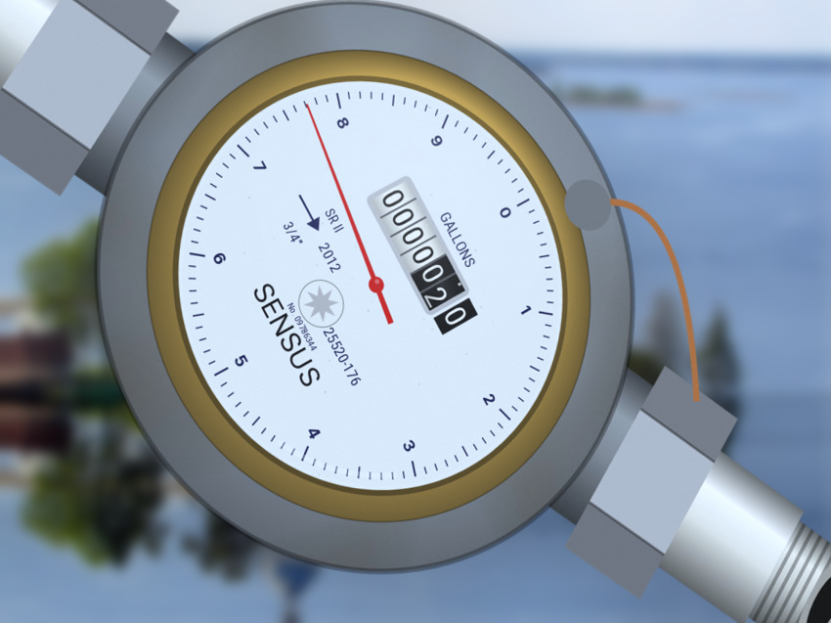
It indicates 17.7 gal
